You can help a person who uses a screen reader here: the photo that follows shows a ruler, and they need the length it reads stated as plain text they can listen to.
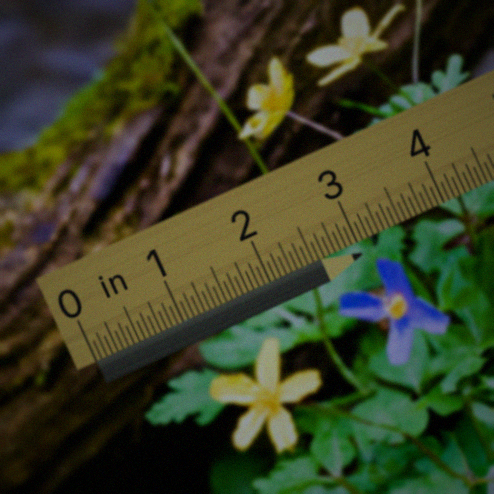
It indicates 3 in
